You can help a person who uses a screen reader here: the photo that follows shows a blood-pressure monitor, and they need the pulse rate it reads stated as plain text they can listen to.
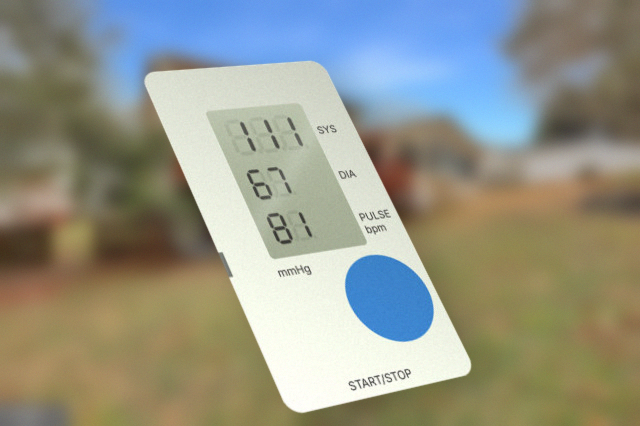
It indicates 81 bpm
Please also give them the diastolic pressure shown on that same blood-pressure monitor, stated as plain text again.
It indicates 67 mmHg
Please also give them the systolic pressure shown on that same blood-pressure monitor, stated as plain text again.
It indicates 111 mmHg
